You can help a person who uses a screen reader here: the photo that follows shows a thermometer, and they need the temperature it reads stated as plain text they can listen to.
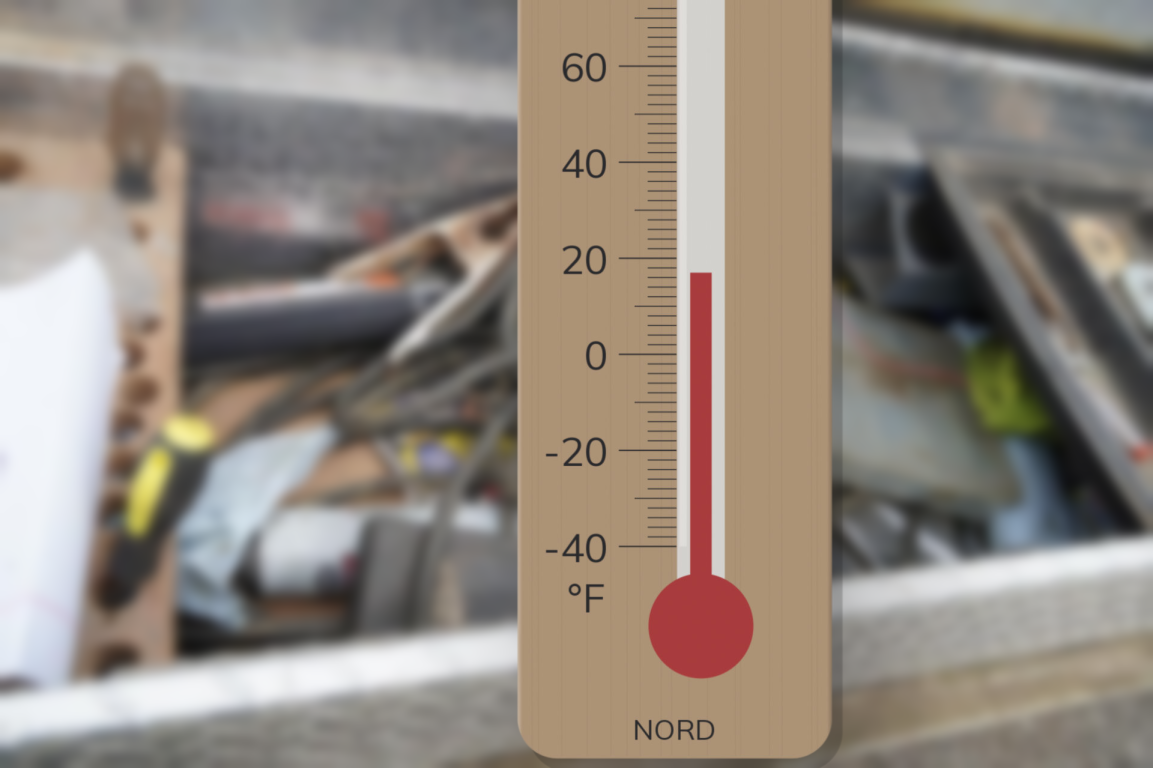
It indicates 17 °F
